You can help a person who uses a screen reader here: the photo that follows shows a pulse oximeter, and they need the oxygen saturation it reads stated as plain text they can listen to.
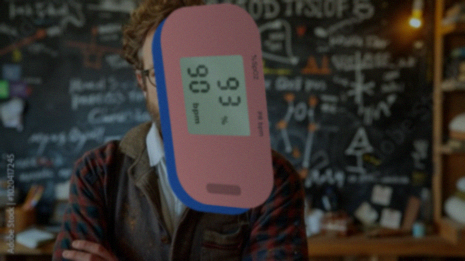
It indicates 93 %
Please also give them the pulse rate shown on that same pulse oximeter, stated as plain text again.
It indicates 90 bpm
